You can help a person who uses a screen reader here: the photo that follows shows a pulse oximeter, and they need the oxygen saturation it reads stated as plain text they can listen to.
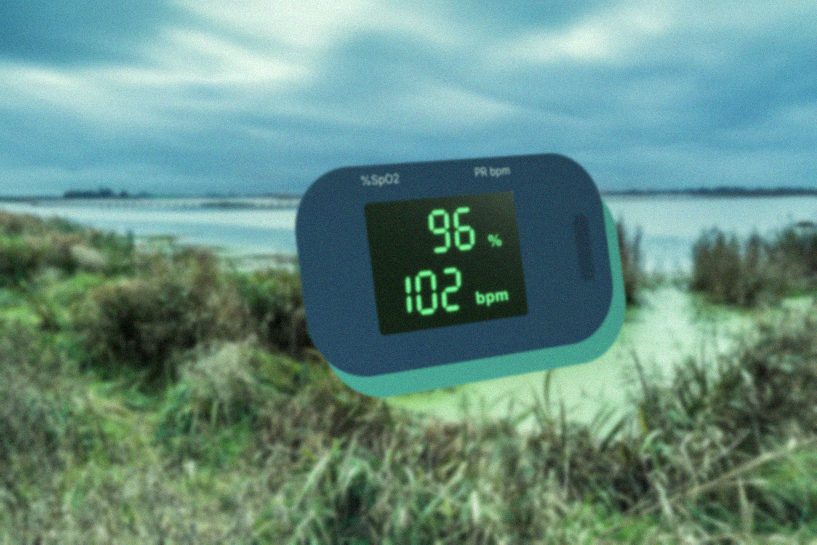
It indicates 96 %
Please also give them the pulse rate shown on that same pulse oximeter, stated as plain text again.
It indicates 102 bpm
